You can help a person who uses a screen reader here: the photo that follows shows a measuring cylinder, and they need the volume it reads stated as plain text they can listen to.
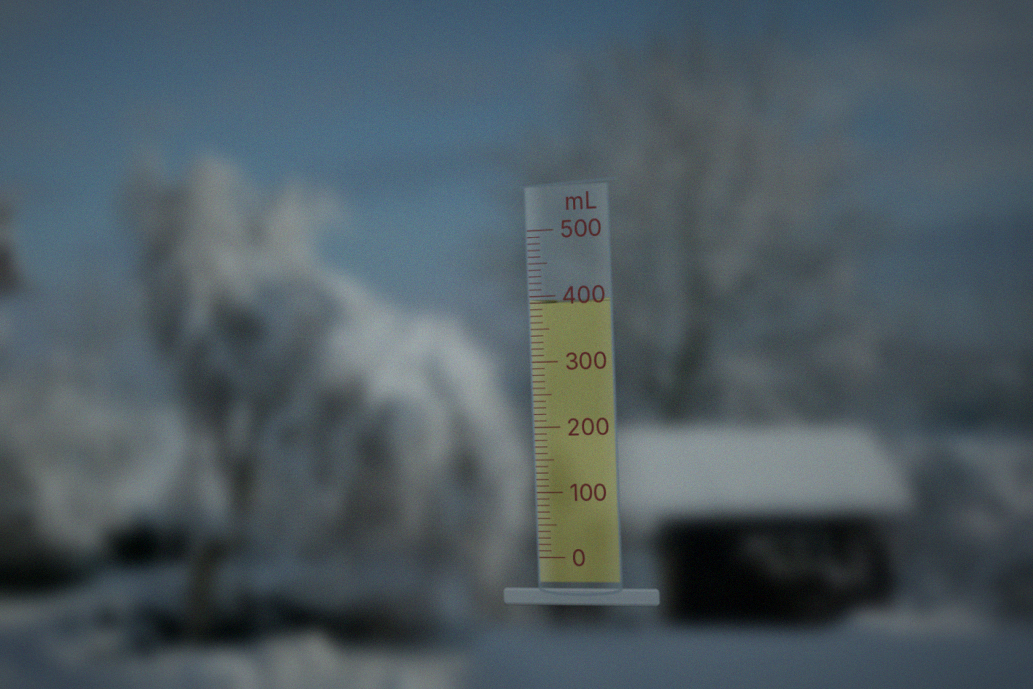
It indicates 390 mL
